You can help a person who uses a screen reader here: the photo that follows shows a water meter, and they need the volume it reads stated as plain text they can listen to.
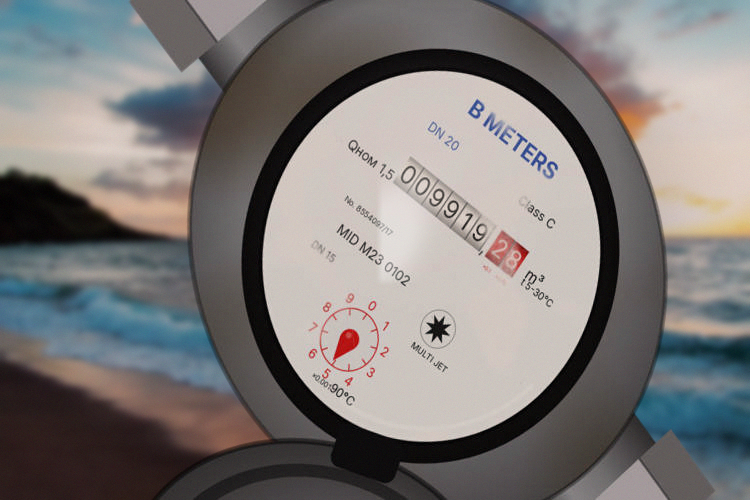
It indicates 9919.285 m³
